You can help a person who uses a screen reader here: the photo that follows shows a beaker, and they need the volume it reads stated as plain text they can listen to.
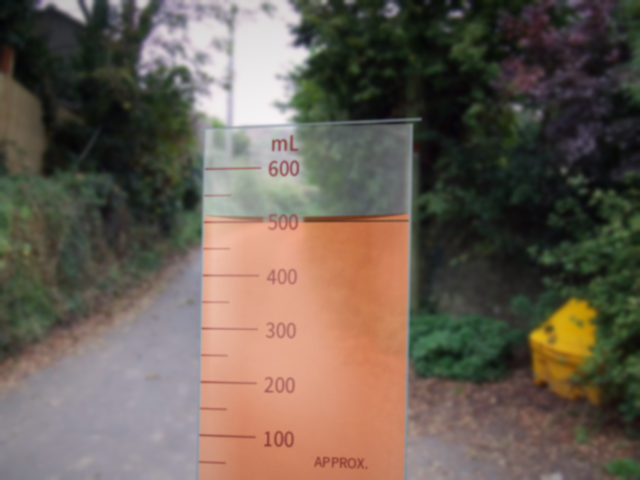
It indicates 500 mL
